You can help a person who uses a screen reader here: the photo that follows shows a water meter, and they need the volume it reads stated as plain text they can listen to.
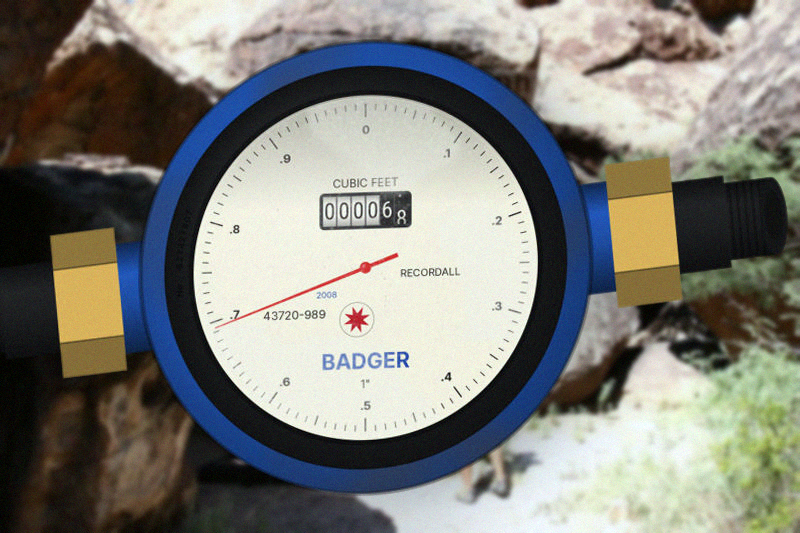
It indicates 67.69 ft³
